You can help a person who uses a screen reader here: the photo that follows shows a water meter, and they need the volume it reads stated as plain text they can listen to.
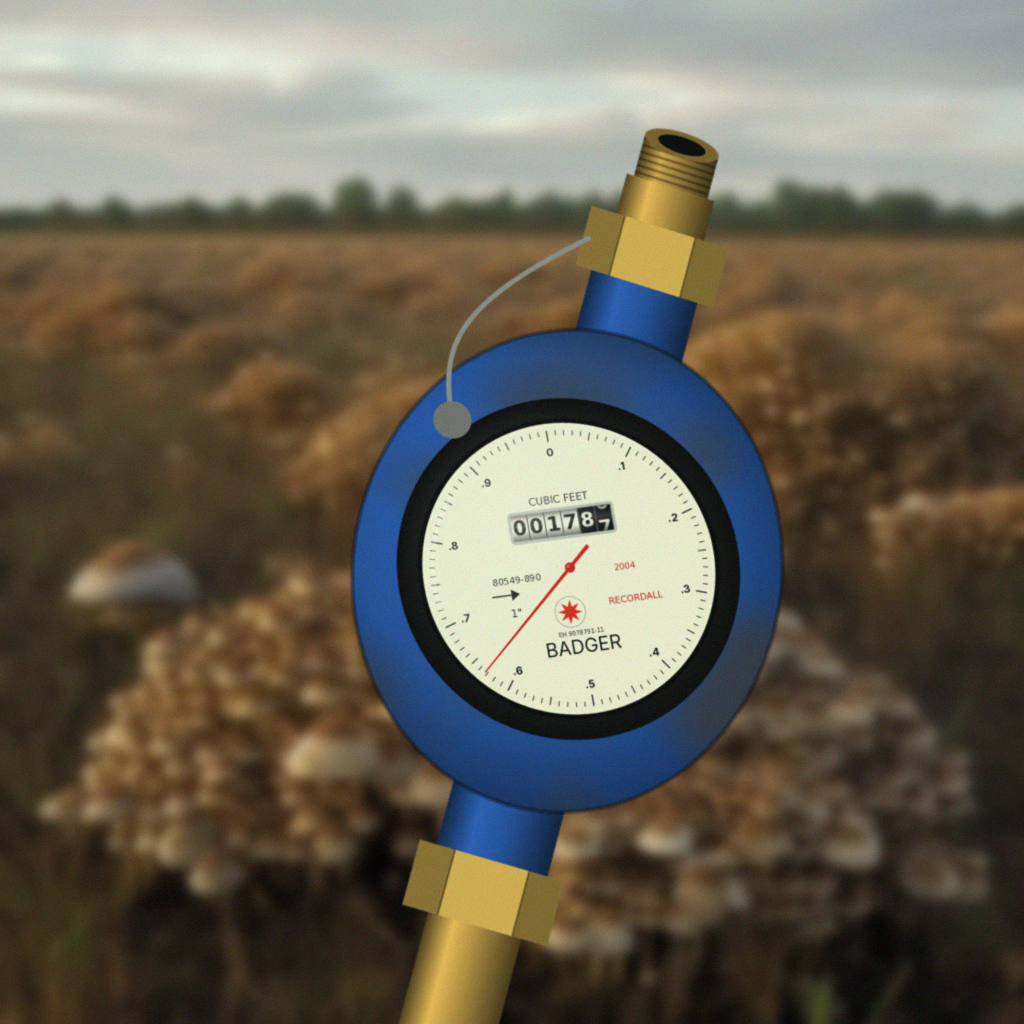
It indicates 1786.63 ft³
